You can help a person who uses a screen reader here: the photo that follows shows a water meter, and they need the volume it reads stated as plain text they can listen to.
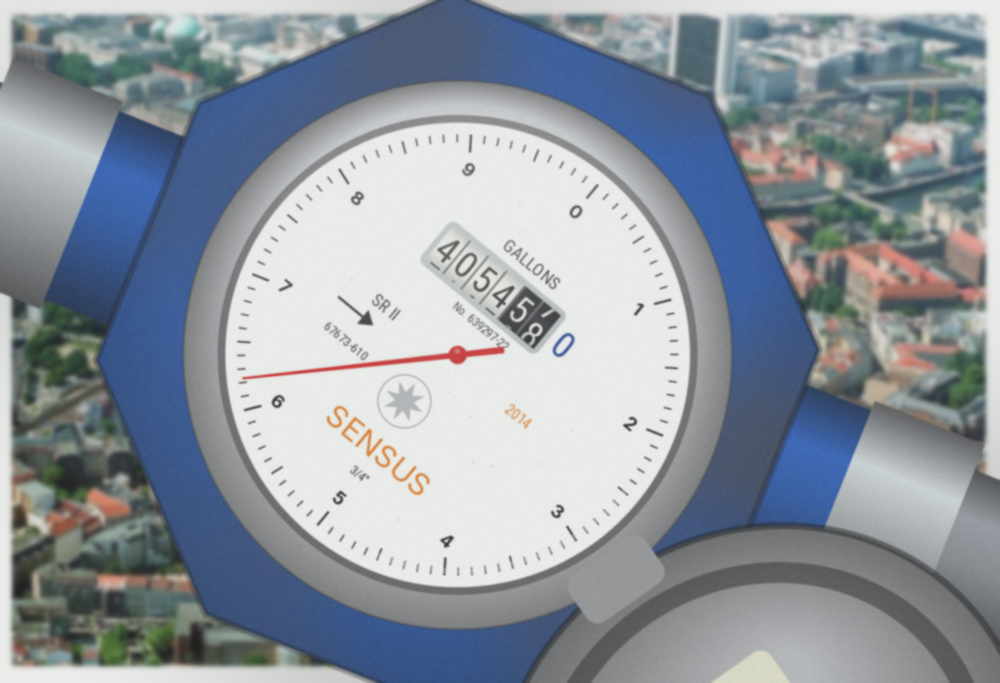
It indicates 4054576.2 gal
